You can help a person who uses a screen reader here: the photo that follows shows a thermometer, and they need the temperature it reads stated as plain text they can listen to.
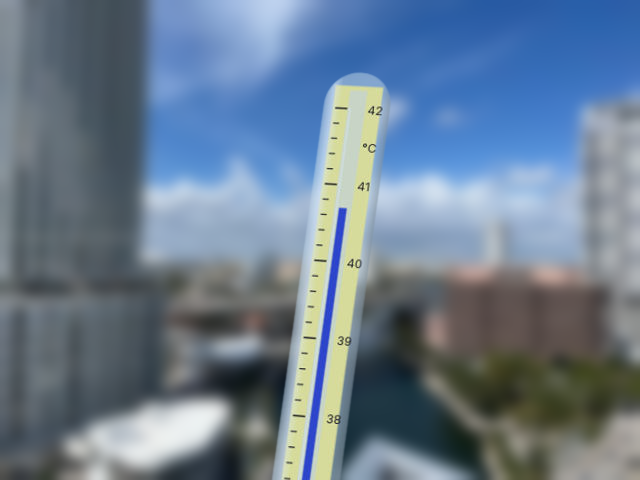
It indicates 40.7 °C
